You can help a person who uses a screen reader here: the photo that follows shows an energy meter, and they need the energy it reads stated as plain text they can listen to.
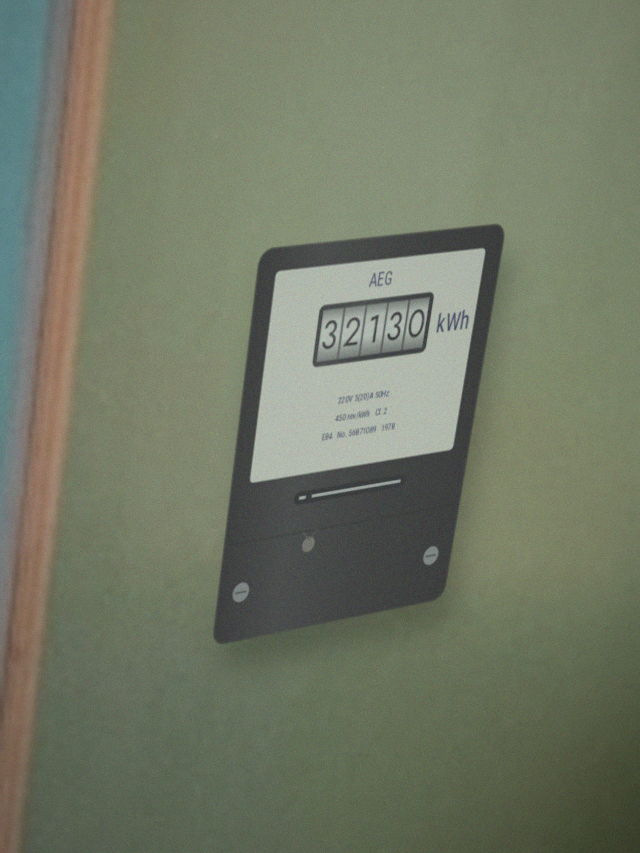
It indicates 32130 kWh
